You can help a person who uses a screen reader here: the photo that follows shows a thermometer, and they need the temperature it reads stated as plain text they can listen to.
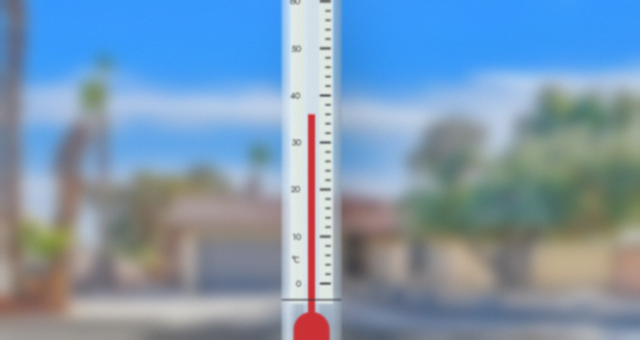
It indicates 36 °C
